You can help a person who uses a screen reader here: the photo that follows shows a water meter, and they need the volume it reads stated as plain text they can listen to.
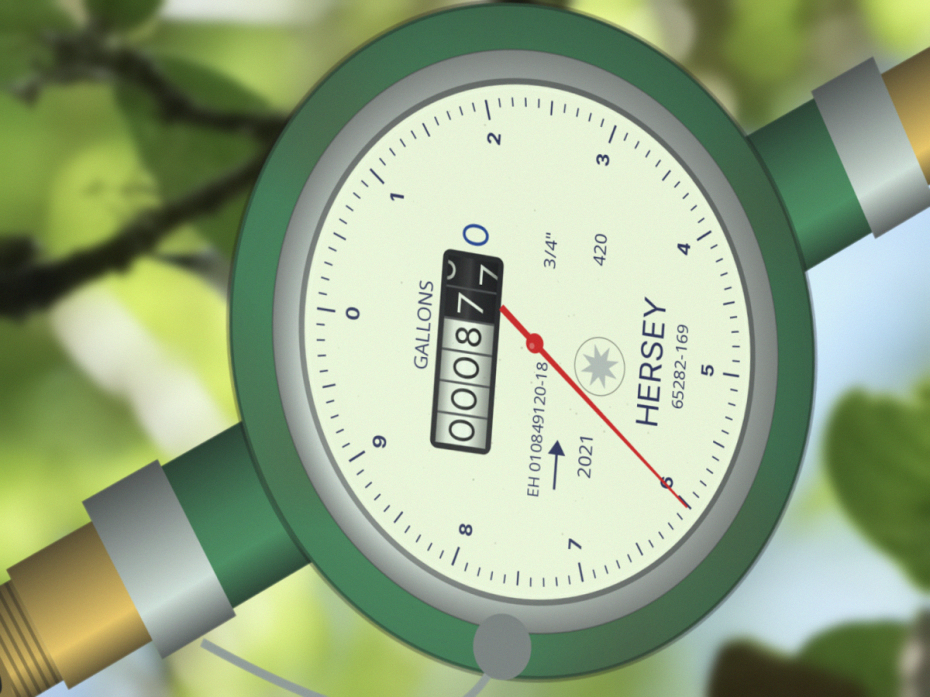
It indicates 8766.0 gal
